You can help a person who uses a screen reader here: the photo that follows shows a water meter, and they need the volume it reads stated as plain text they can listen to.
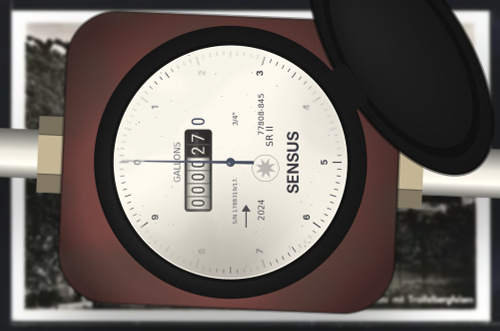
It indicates 270.0 gal
